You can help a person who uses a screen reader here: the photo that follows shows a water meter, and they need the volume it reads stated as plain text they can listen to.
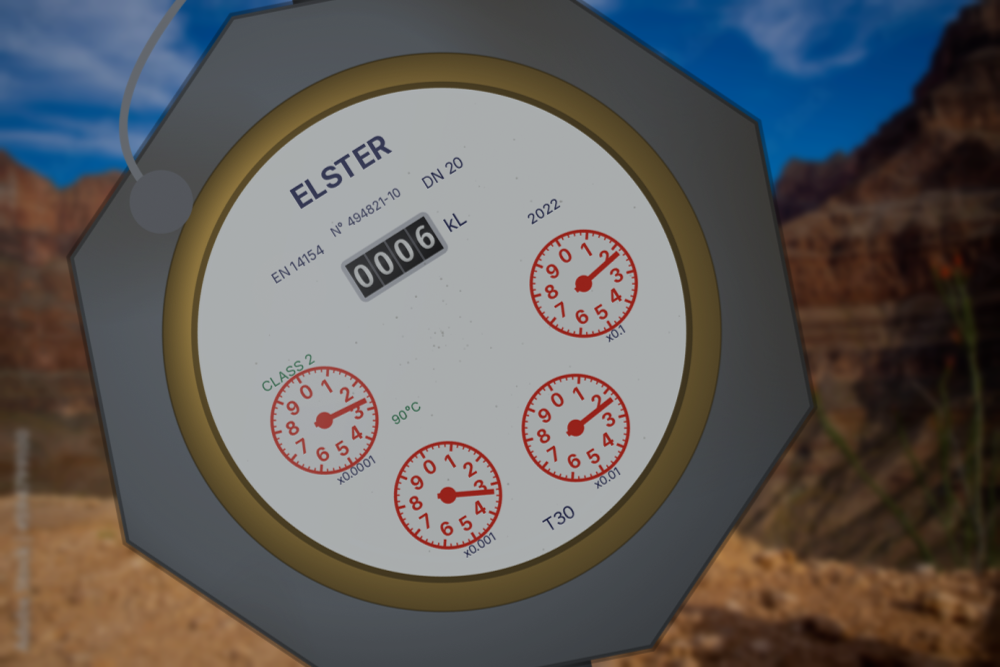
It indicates 6.2232 kL
